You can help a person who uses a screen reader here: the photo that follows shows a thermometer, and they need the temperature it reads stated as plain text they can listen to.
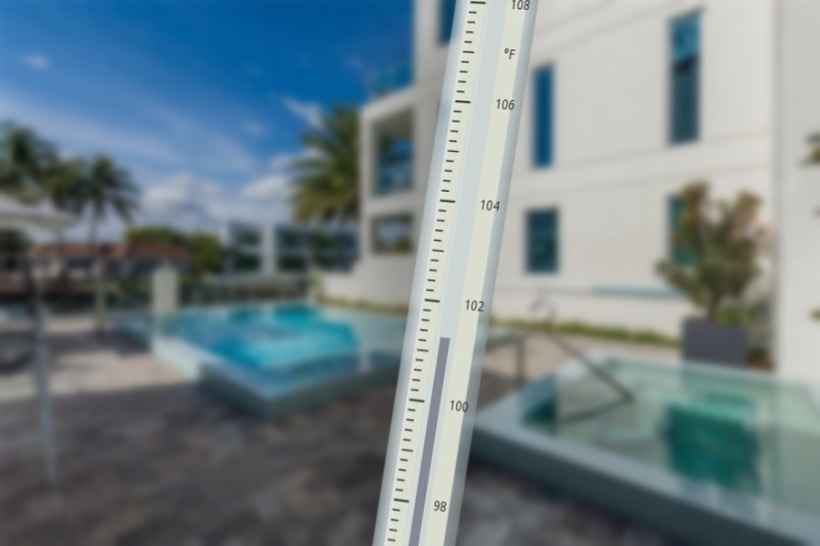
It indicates 101.3 °F
